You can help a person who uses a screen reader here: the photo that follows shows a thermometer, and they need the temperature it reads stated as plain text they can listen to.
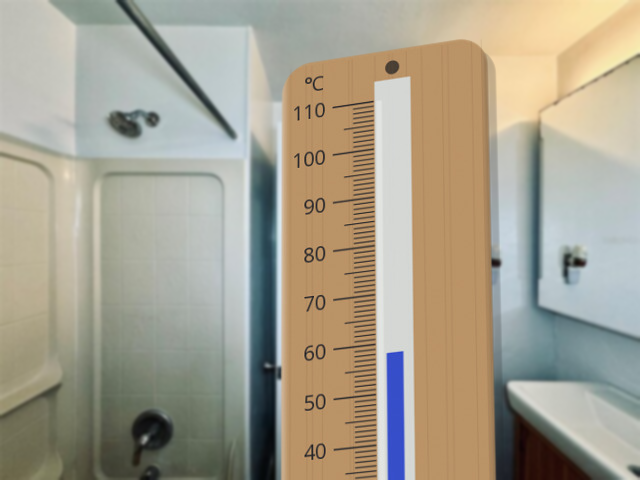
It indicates 58 °C
